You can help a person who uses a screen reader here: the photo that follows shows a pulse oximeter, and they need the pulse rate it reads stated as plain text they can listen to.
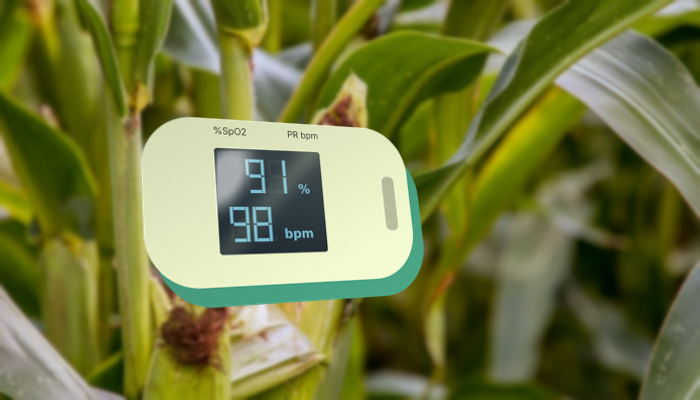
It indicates 98 bpm
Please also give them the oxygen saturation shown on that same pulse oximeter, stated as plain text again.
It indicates 91 %
